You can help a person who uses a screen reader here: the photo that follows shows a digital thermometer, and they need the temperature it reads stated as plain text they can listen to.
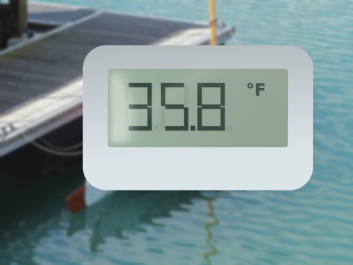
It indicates 35.8 °F
